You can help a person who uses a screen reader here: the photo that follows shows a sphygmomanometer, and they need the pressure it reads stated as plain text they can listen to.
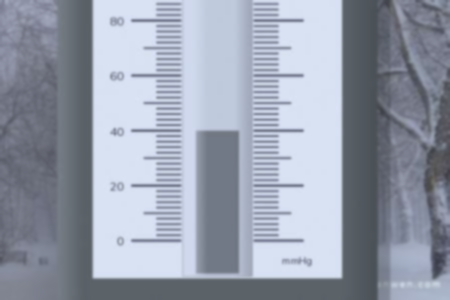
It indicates 40 mmHg
